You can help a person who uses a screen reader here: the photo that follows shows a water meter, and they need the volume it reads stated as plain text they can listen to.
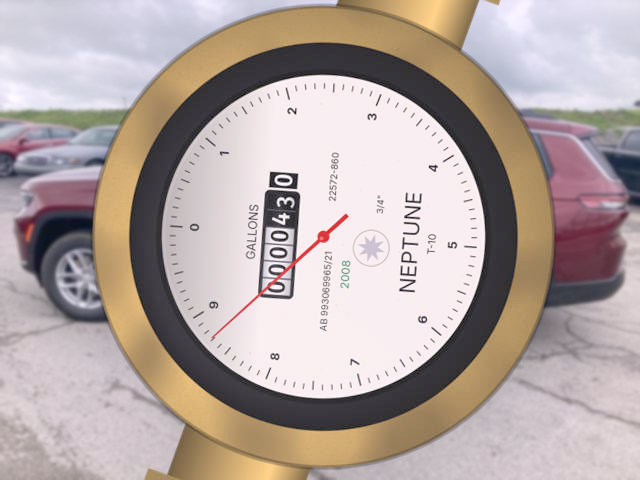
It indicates 428.7 gal
